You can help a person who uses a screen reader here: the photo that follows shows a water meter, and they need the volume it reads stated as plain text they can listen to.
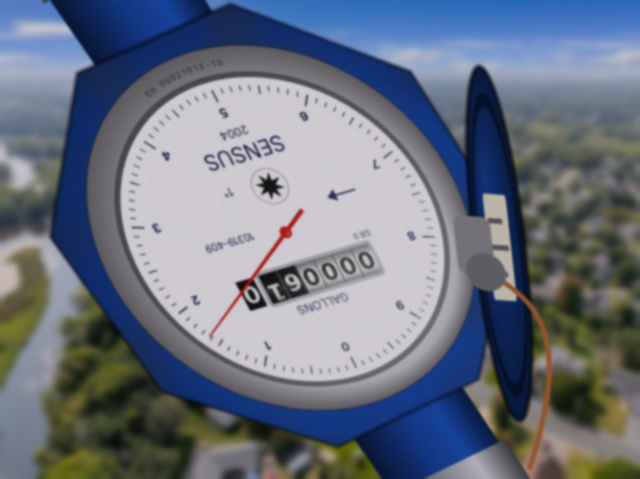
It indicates 611.6 gal
